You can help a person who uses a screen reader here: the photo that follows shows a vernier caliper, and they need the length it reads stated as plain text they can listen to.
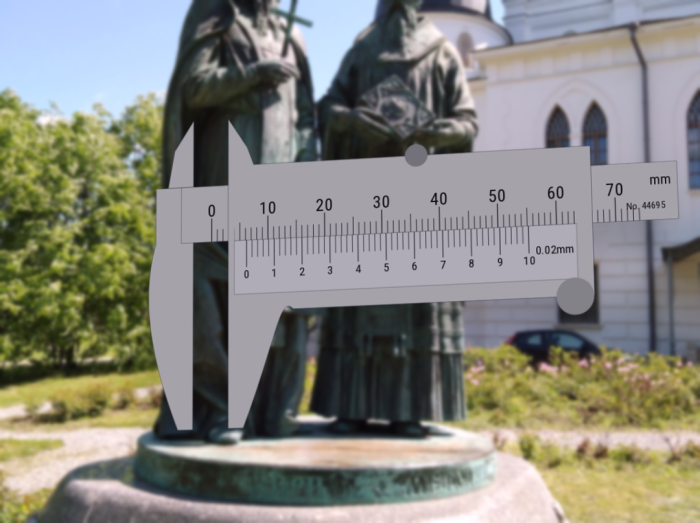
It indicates 6.2 mm
